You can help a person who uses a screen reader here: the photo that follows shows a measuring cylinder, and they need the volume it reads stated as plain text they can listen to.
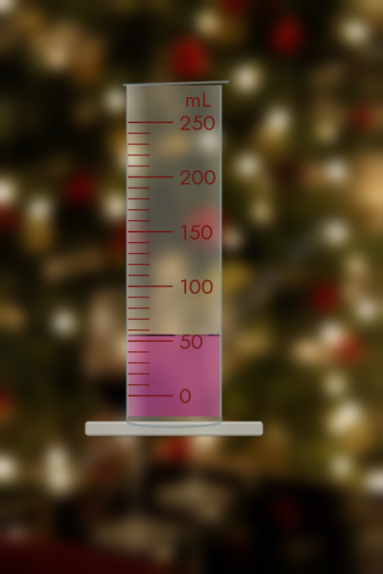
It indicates 55 mL
